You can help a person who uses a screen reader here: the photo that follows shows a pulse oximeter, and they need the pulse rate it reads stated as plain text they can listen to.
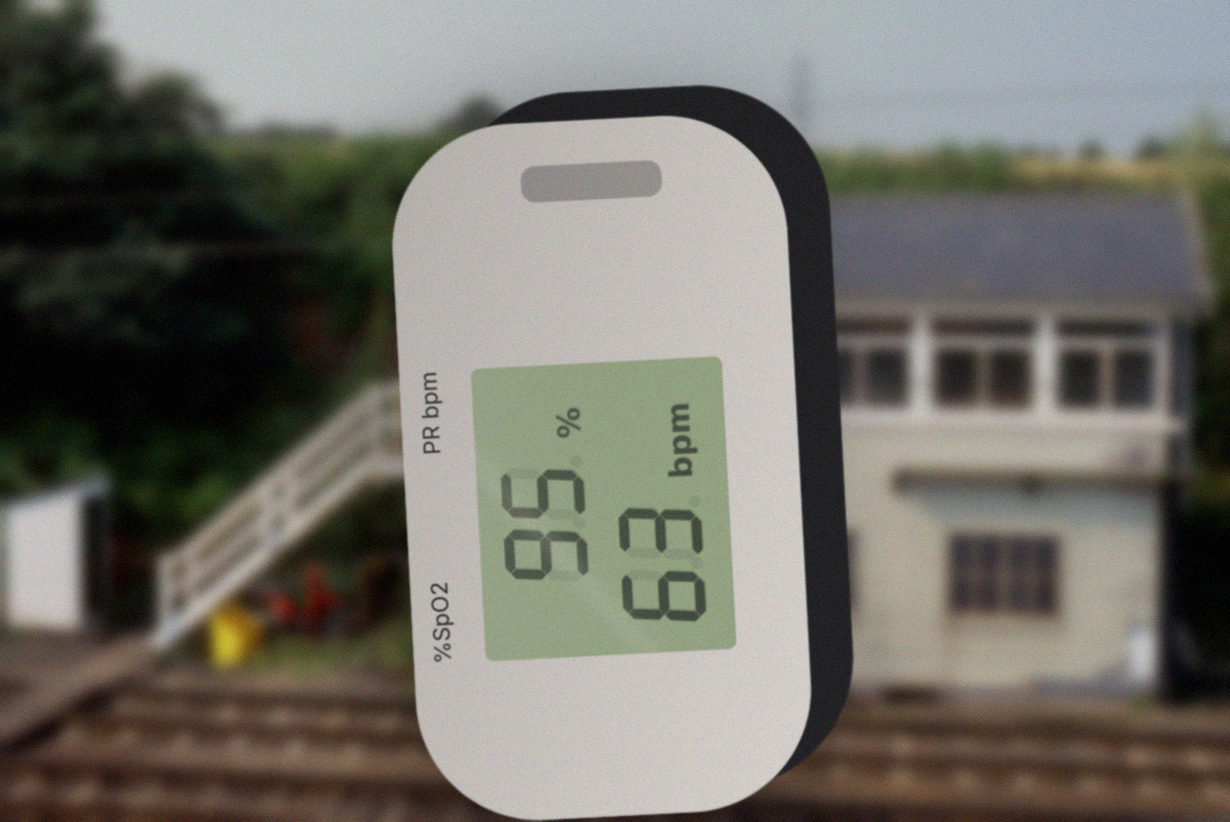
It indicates 63 bpm
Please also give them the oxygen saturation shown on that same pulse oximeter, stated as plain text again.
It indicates 95 %
